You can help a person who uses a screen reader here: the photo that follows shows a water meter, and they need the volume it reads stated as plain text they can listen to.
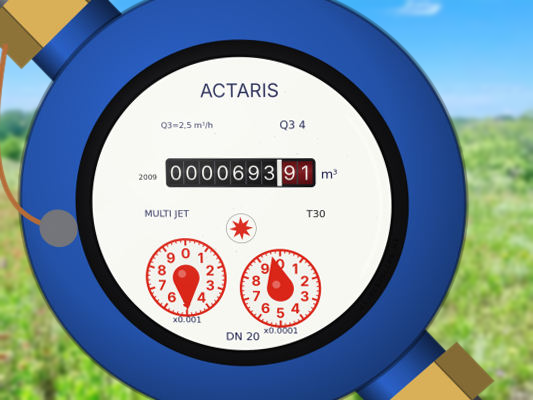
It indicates 693.9149 m³
